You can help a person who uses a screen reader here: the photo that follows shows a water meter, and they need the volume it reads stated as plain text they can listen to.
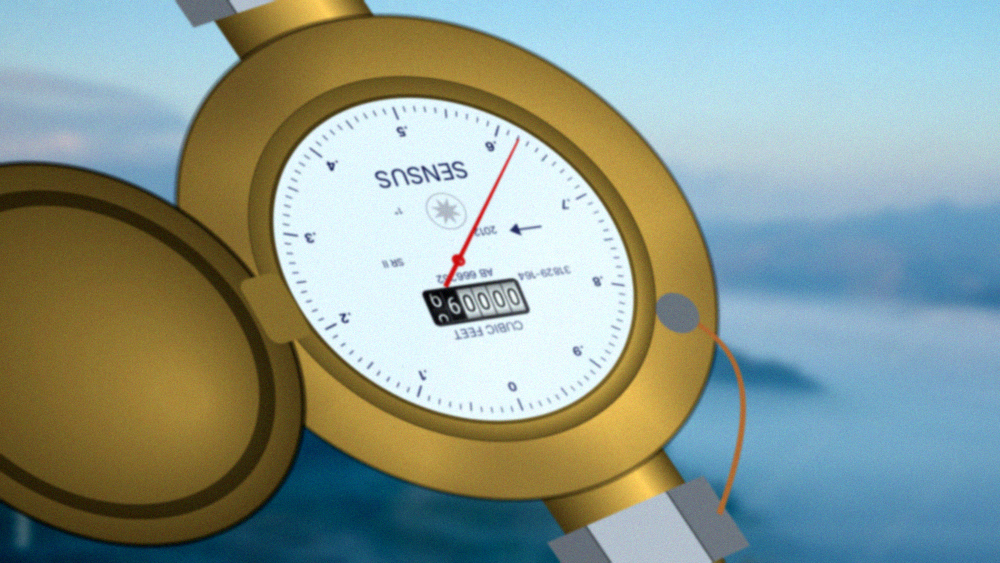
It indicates 98.62 ft³
